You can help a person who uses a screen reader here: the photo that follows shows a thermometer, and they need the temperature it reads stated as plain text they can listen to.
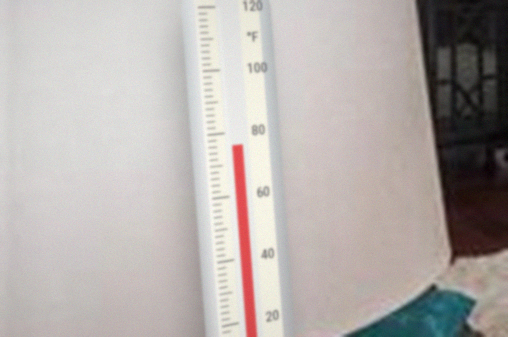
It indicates 76 °F
